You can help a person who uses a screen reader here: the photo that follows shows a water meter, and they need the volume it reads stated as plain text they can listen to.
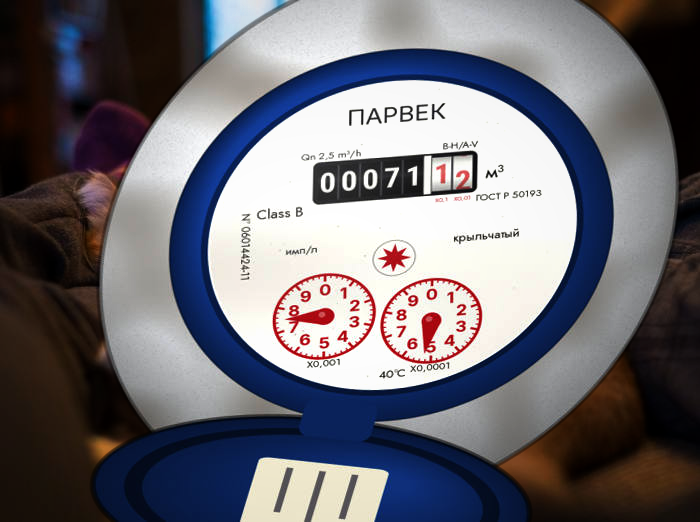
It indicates 71.1175 m³
